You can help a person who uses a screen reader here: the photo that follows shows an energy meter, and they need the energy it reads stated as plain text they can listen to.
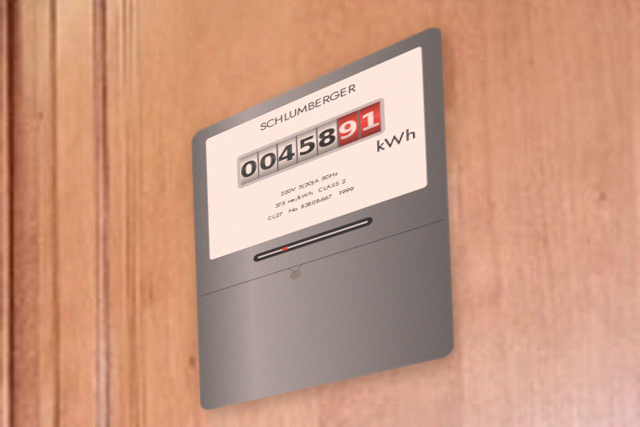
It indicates 458.91 kWh
